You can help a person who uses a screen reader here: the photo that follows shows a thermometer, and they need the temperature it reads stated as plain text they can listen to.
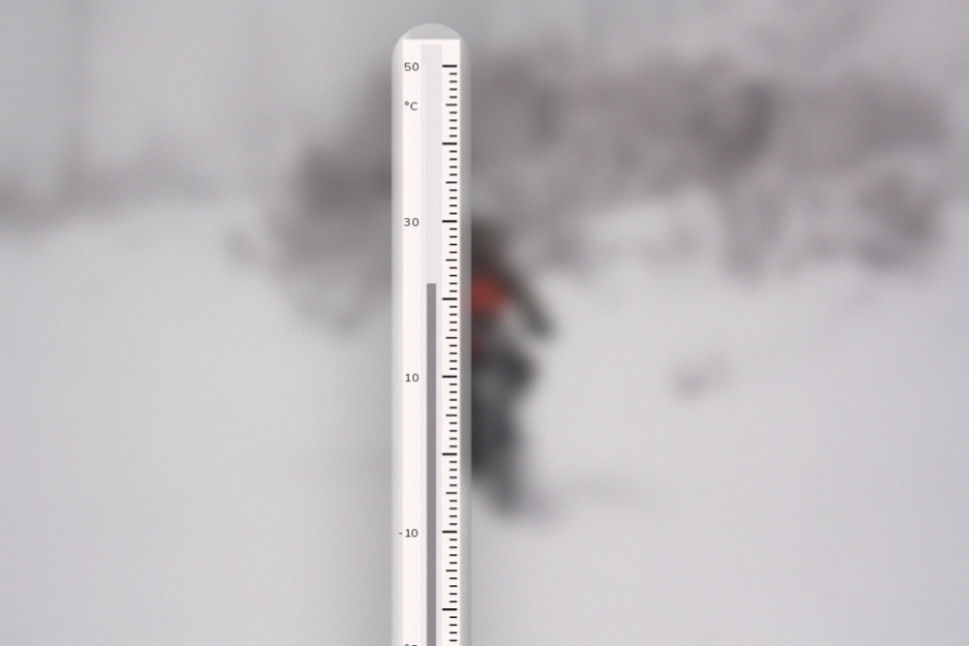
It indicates 22 °C
